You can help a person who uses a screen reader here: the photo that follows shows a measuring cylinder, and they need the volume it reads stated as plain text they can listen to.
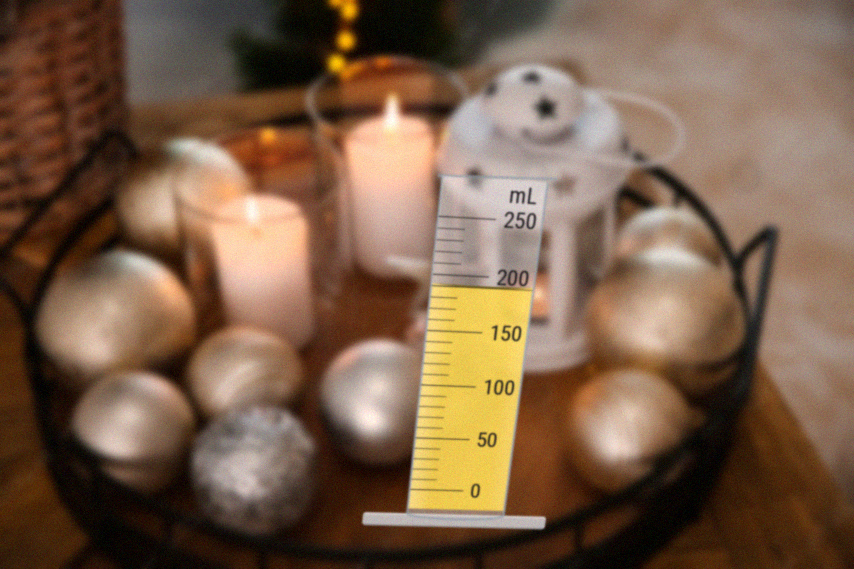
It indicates 190 mL
